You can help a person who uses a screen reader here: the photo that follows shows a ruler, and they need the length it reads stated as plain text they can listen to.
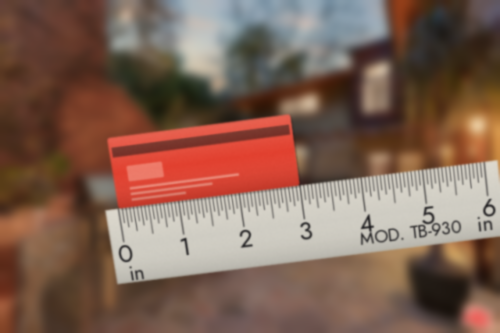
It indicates 3 in
